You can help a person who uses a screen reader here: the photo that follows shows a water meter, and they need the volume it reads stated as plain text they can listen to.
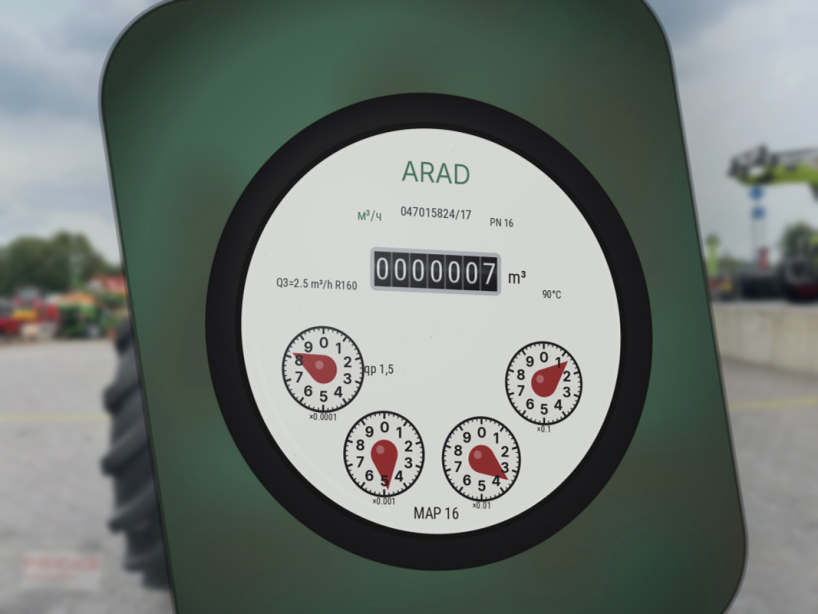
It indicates 7.1348 m³
